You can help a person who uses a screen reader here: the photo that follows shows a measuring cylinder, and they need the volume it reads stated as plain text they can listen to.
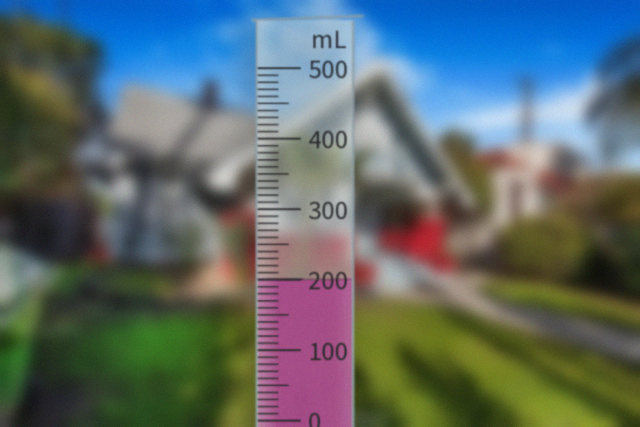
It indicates 200 mL
